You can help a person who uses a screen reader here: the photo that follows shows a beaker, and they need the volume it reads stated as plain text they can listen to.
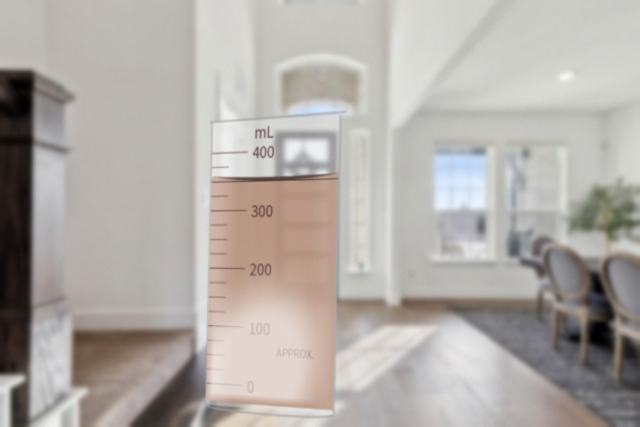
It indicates 350 mL
